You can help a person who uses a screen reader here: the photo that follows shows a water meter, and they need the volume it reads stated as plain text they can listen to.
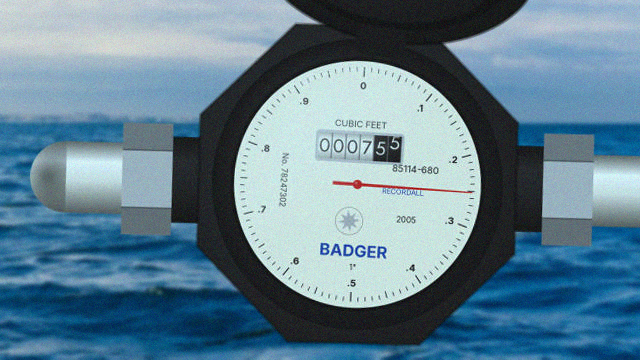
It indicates 755.25 ft³
